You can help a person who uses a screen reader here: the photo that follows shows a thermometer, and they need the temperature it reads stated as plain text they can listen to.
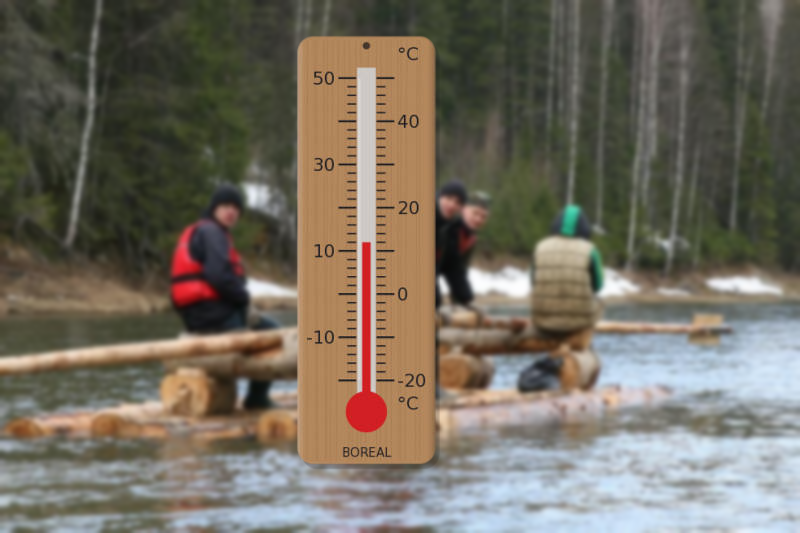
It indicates 12 °C
